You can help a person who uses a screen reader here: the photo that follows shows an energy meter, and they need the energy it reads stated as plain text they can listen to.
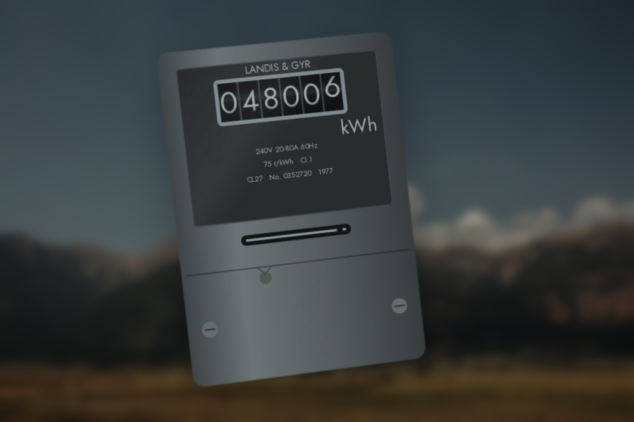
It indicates 48006 kWh
